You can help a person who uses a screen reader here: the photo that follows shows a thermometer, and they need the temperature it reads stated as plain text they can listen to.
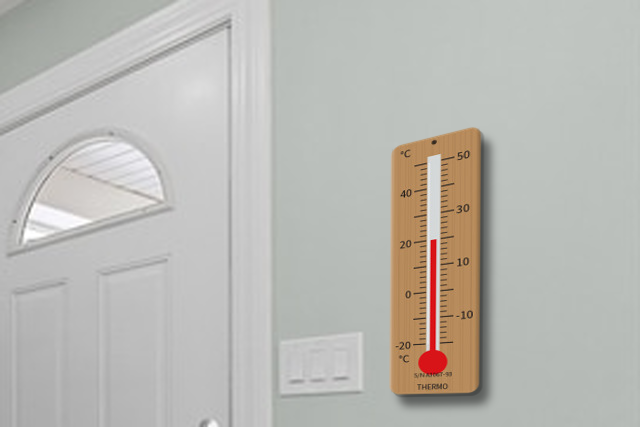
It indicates 20 °C
